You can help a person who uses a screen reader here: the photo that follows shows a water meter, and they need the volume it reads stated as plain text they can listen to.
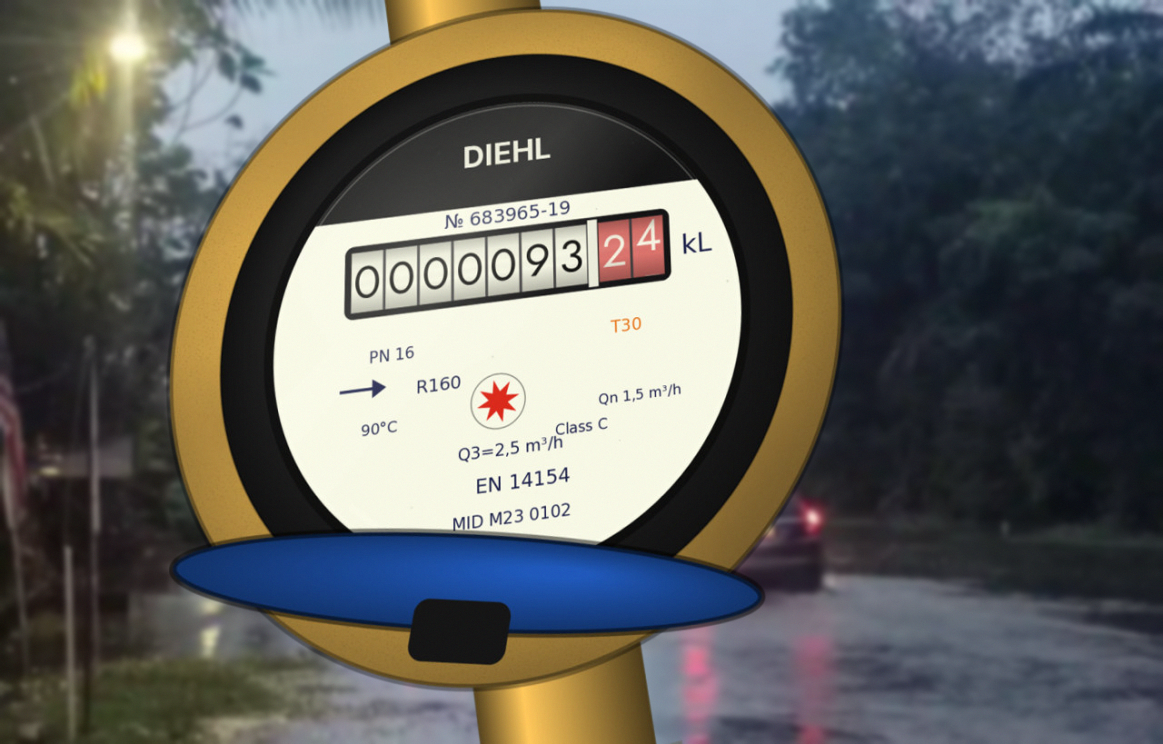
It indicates 93.24 kL
